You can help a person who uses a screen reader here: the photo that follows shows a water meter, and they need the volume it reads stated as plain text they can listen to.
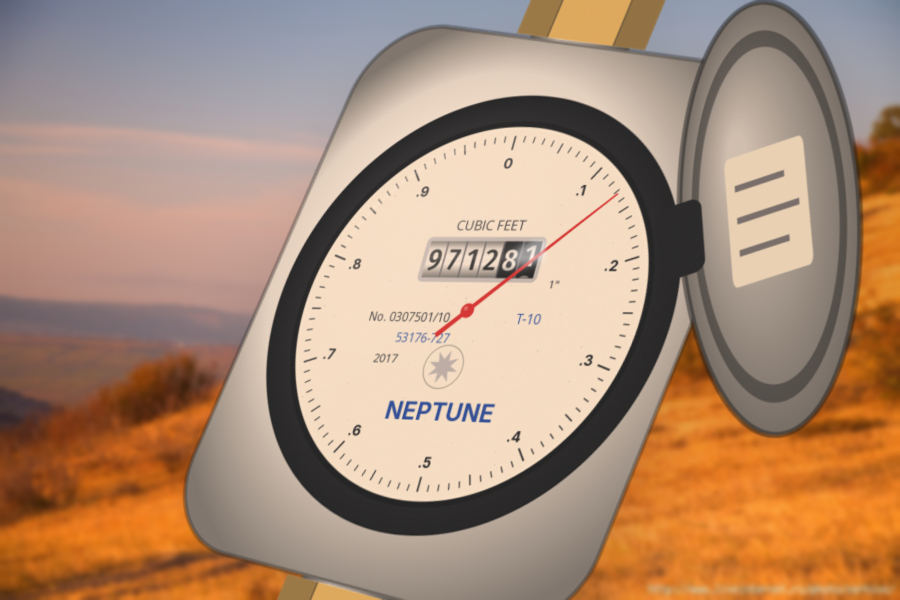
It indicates 971281.13 ft³
